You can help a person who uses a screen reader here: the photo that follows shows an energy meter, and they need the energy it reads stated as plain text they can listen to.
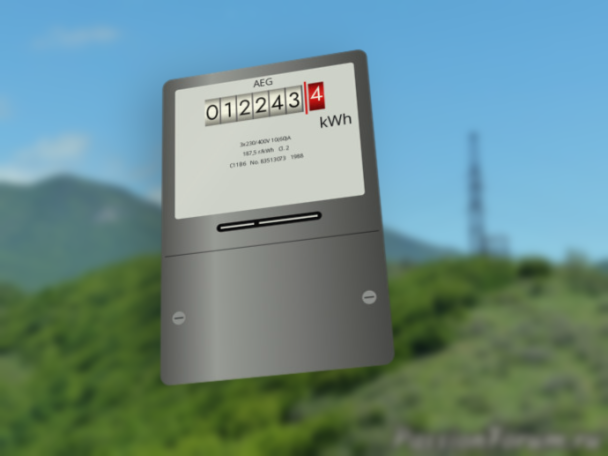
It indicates 12243.4 kWh
